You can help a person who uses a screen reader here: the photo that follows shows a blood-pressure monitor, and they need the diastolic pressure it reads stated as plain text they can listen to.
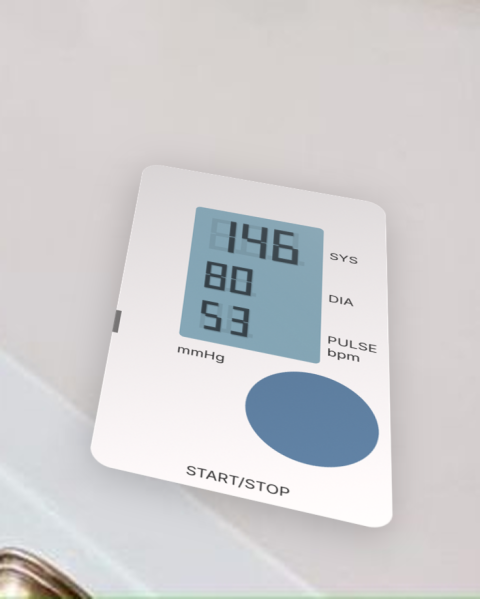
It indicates 80 mmHg
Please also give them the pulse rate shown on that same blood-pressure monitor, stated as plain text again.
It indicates 53 bpm
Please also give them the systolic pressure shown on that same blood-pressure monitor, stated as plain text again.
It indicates 146 mmHg
